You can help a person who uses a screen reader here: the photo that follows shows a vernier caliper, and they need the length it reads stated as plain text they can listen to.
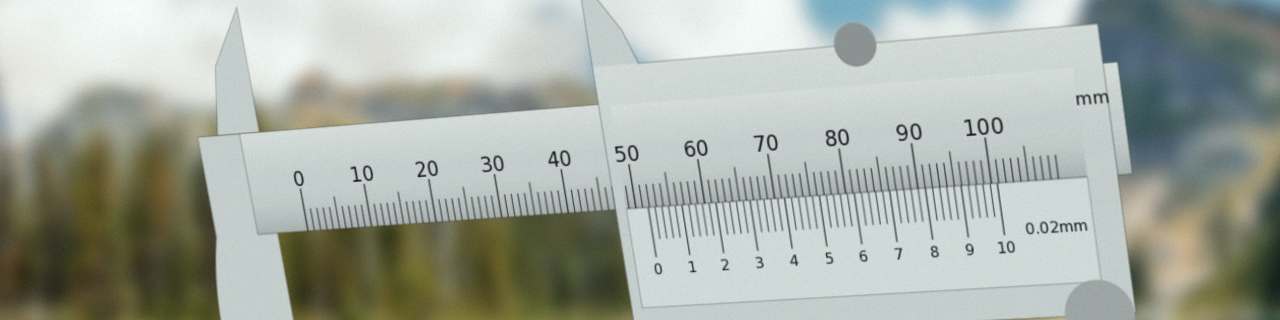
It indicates 51.8 mm
